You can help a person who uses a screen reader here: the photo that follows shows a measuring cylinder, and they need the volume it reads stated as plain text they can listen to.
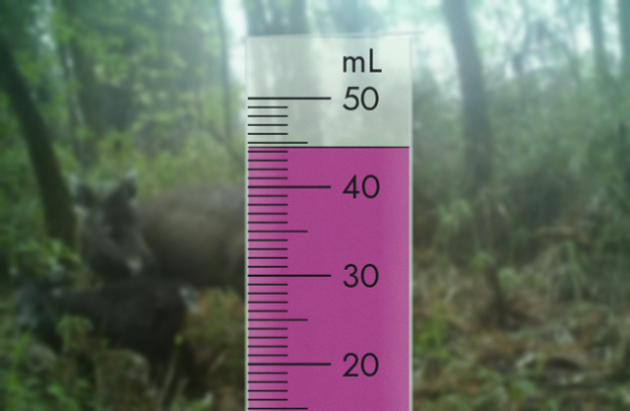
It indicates 44.5 mL
